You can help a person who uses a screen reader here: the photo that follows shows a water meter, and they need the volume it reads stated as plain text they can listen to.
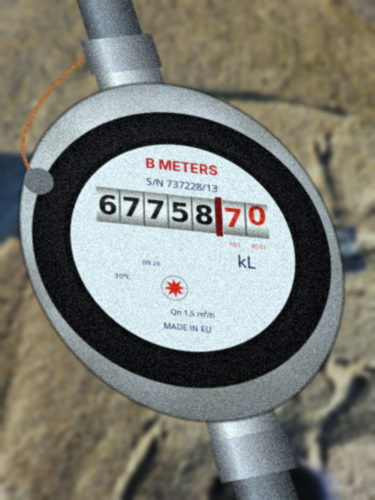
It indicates 67758.70 kL
